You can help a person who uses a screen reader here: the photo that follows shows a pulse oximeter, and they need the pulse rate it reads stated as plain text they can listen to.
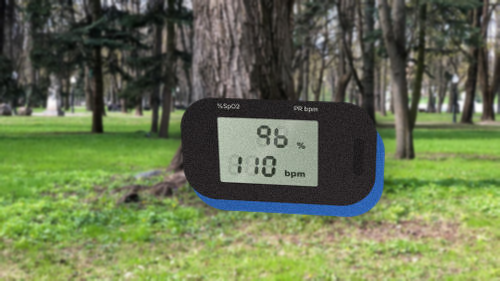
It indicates 110 bpm
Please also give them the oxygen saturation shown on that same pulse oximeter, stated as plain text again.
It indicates 96 %
